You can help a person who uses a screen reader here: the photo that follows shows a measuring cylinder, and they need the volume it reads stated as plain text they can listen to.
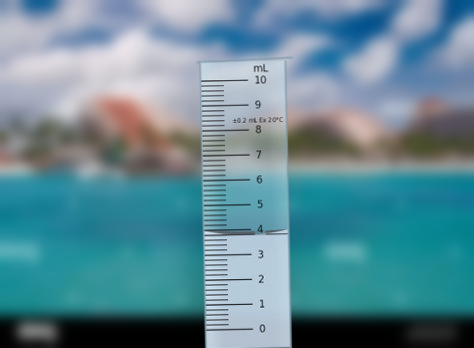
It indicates 3.8 mL
